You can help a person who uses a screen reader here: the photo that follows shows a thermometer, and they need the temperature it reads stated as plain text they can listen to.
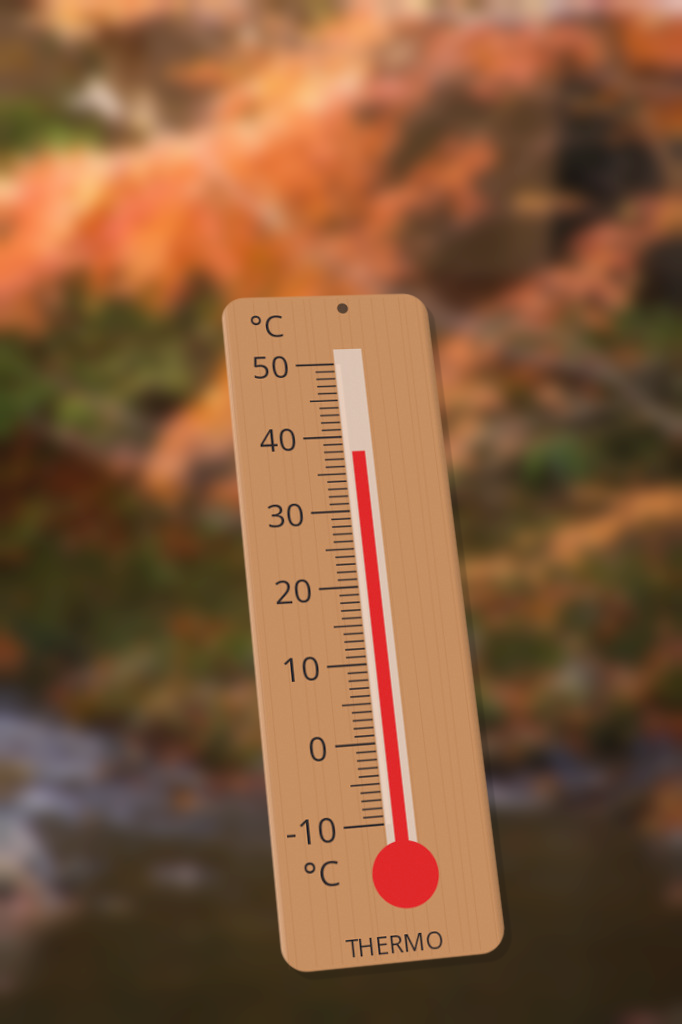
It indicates 38 °C
